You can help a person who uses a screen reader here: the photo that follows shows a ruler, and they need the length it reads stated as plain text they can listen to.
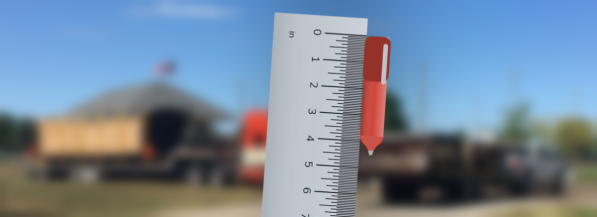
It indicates 4.5 in
